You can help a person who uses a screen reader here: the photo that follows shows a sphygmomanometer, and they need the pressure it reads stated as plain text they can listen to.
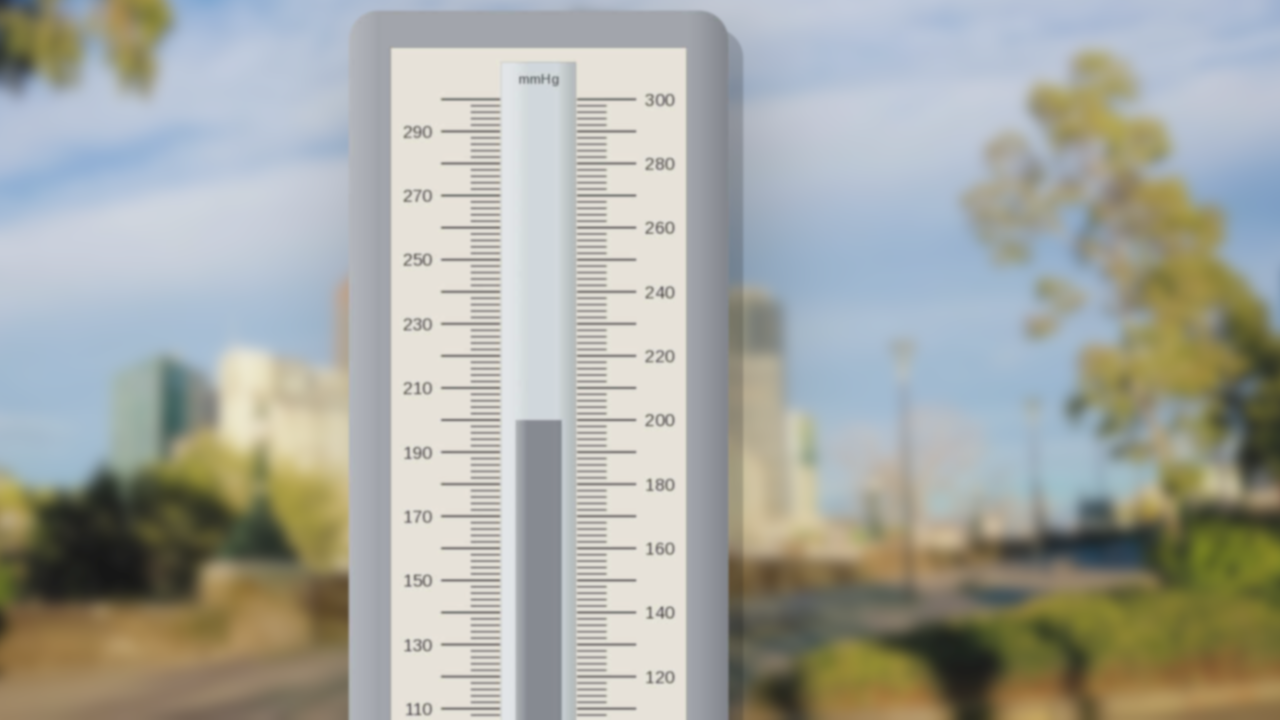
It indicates 200 mmHg
